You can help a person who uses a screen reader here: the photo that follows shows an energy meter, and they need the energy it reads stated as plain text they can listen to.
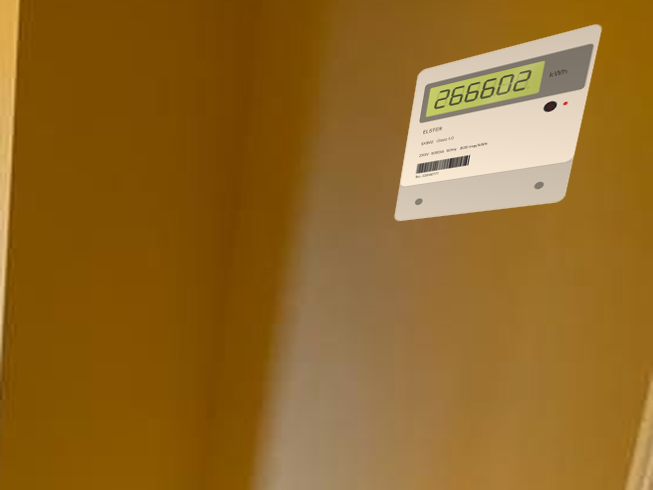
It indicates 266602 kWh
